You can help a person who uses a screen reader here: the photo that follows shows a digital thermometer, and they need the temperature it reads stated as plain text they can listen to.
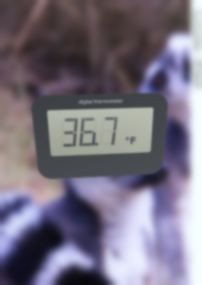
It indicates 36.7 °F
